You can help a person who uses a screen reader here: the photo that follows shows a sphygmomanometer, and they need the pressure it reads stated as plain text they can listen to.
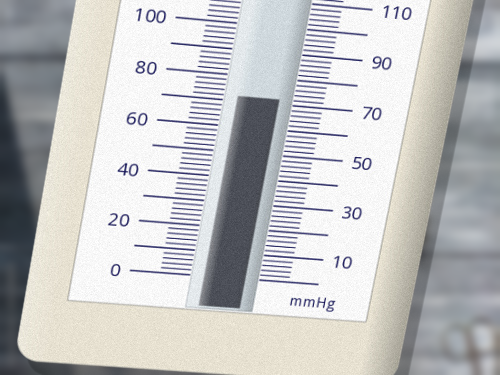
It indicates 72 mmHg
